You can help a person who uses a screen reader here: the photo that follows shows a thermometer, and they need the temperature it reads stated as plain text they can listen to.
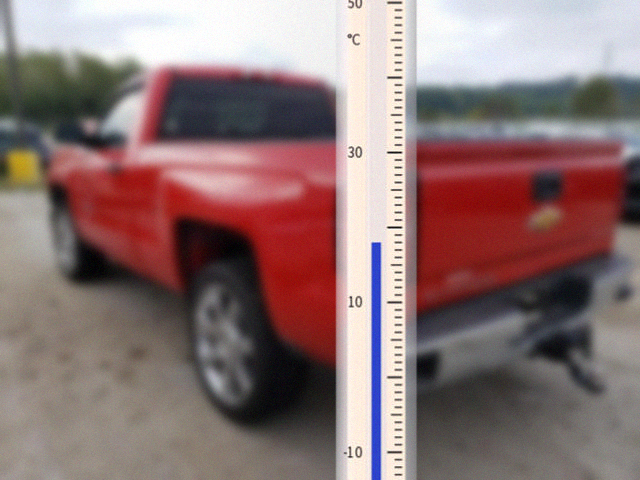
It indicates 18 °C
